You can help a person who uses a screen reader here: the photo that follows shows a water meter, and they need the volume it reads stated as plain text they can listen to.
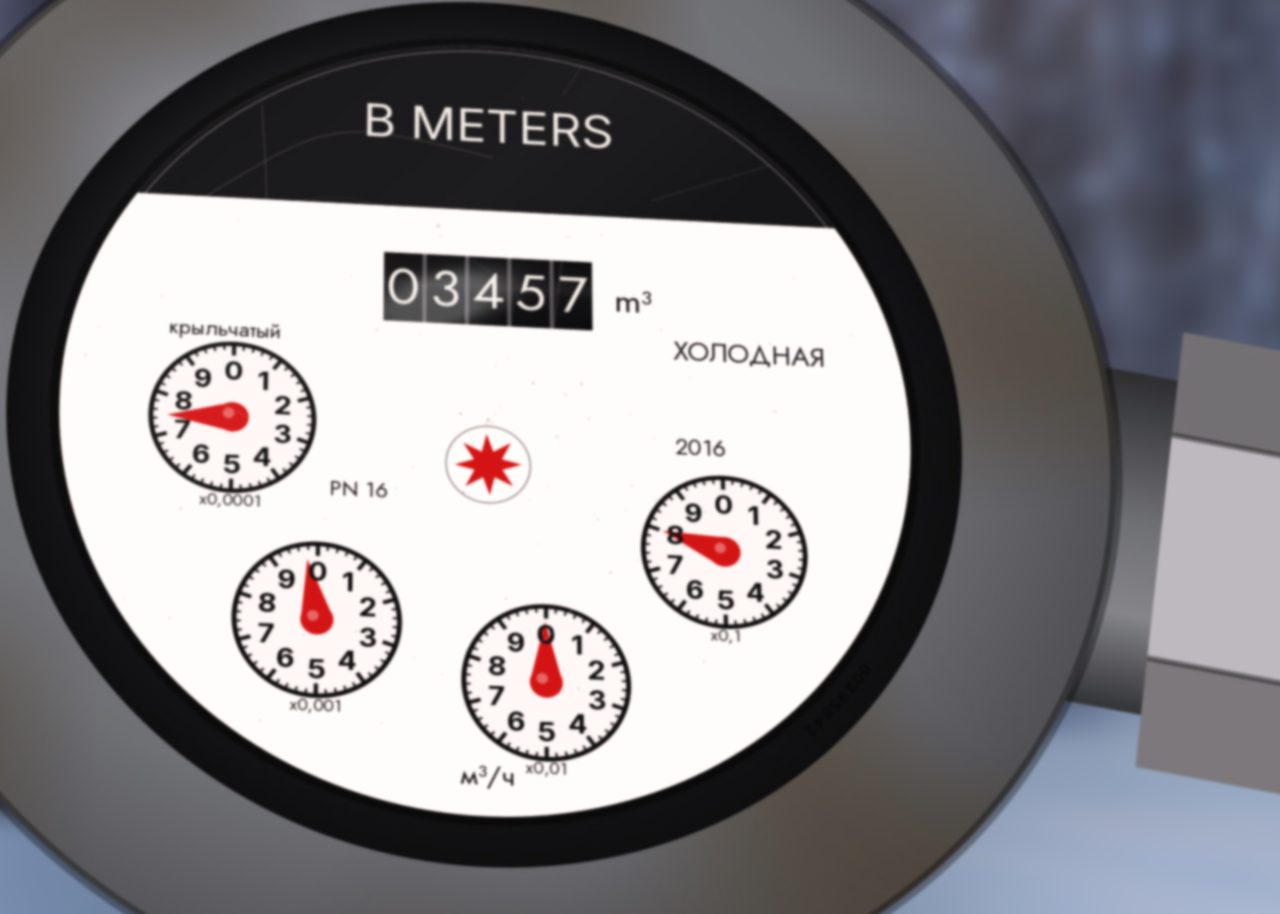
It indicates 3457.7997 m³
